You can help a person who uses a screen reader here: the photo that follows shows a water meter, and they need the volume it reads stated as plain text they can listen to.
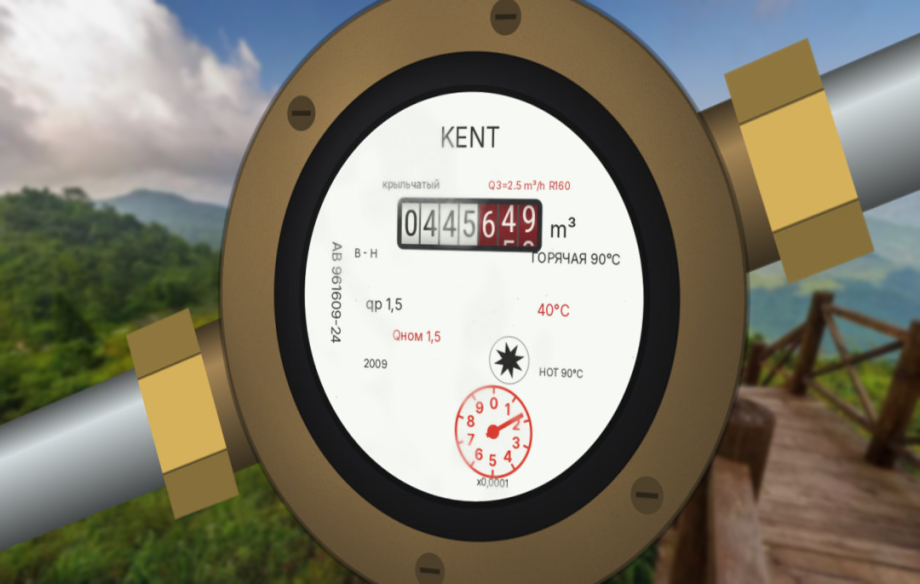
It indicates 445.6491 m³
